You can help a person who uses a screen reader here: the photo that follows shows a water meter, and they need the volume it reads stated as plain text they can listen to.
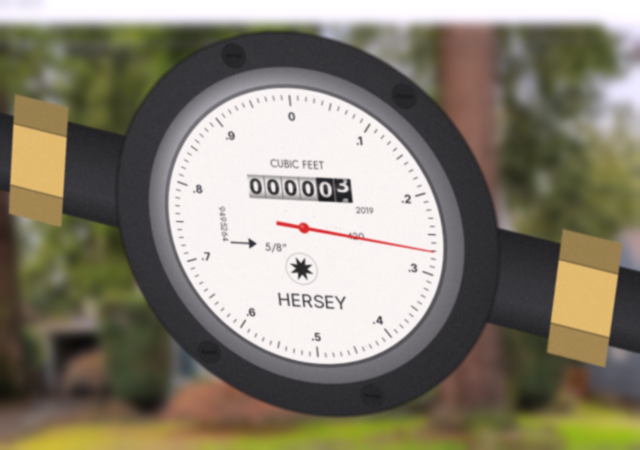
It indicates 3.27 ft³
